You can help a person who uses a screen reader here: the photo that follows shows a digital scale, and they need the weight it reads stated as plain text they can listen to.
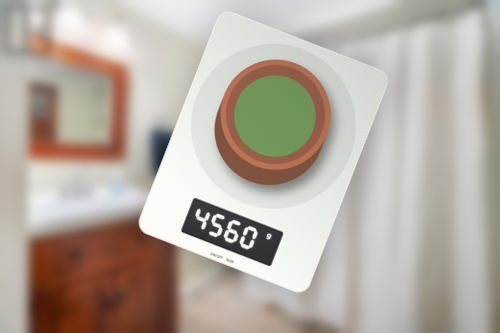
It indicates 4560 g
